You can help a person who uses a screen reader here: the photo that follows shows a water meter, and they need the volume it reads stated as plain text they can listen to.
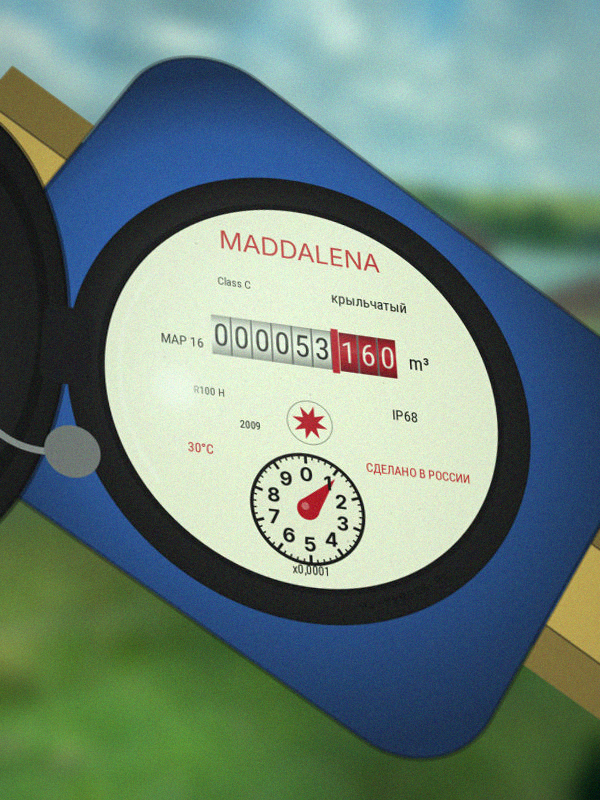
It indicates 53.1601 m³
